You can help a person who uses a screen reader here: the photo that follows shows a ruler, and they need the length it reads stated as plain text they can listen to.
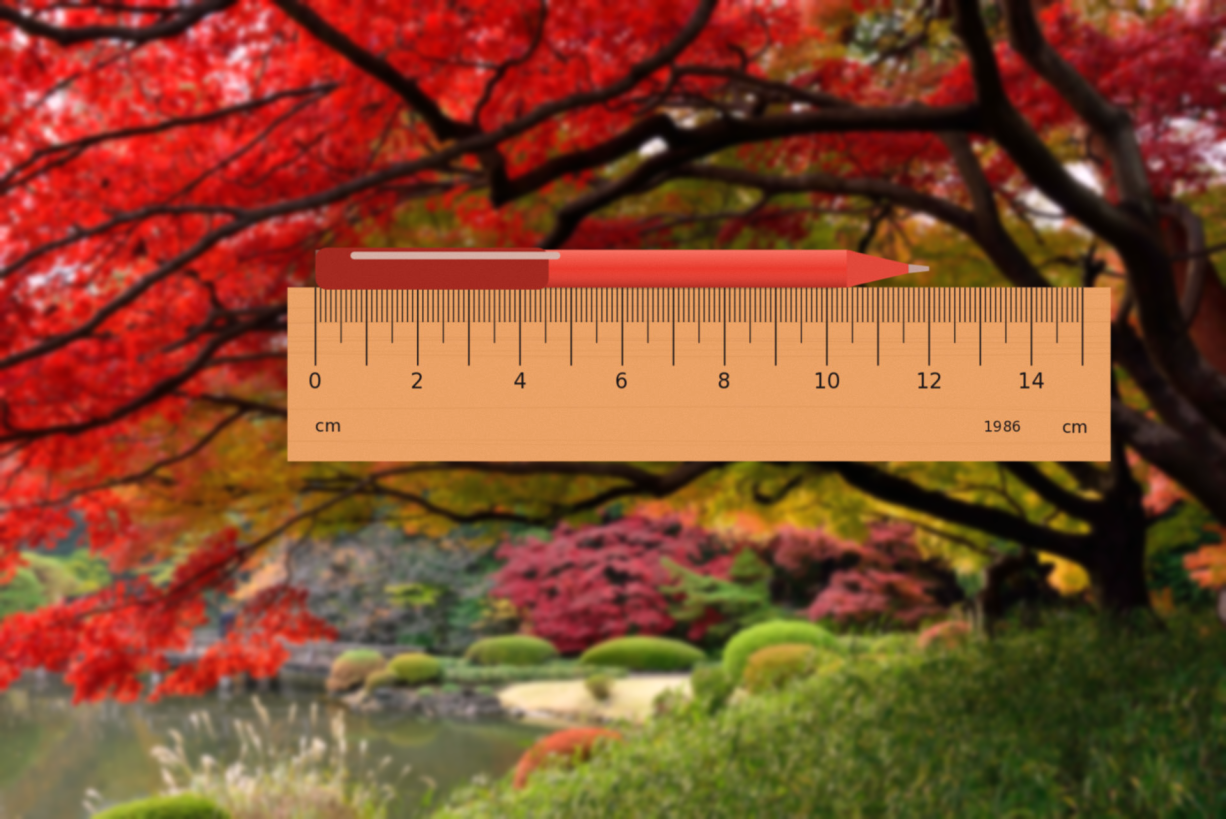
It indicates 12 cm
